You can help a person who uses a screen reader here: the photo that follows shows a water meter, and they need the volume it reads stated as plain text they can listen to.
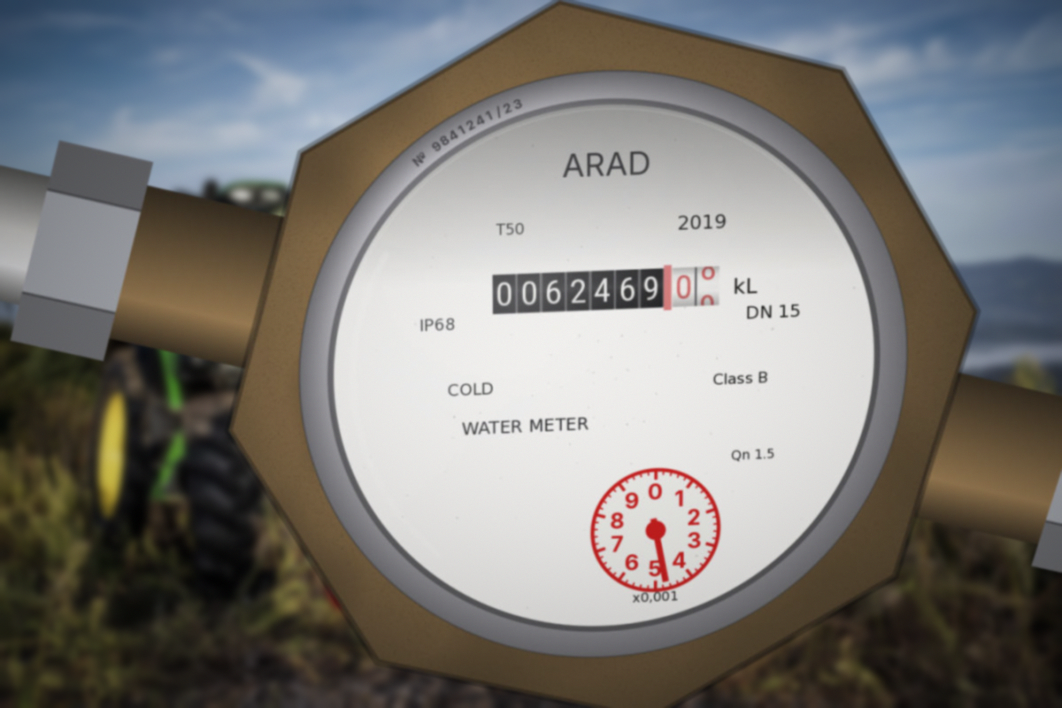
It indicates 62469.084 kL
